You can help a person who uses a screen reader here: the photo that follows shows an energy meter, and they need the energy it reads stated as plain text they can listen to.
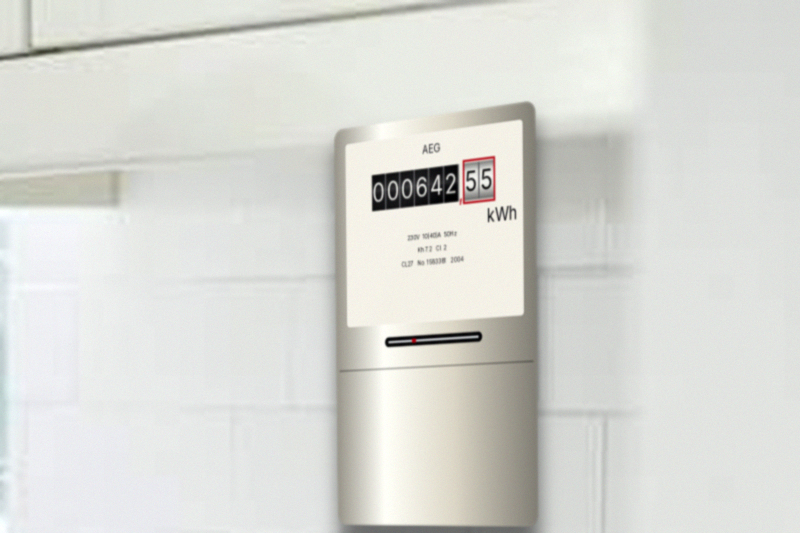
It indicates 642.55 kWh
